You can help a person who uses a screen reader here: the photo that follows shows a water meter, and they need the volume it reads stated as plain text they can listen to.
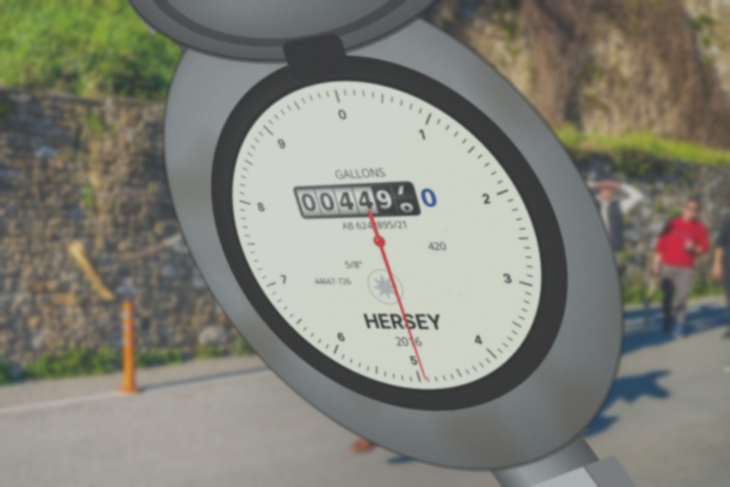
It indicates 44974.9 gal
